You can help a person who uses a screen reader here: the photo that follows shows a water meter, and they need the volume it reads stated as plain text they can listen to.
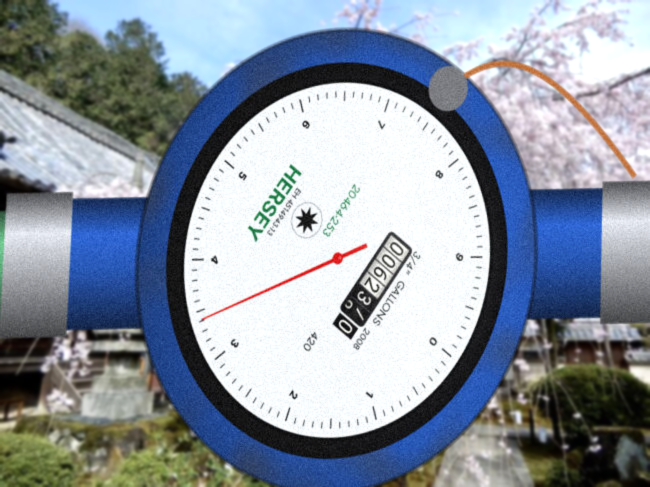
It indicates 62373.4 gal
